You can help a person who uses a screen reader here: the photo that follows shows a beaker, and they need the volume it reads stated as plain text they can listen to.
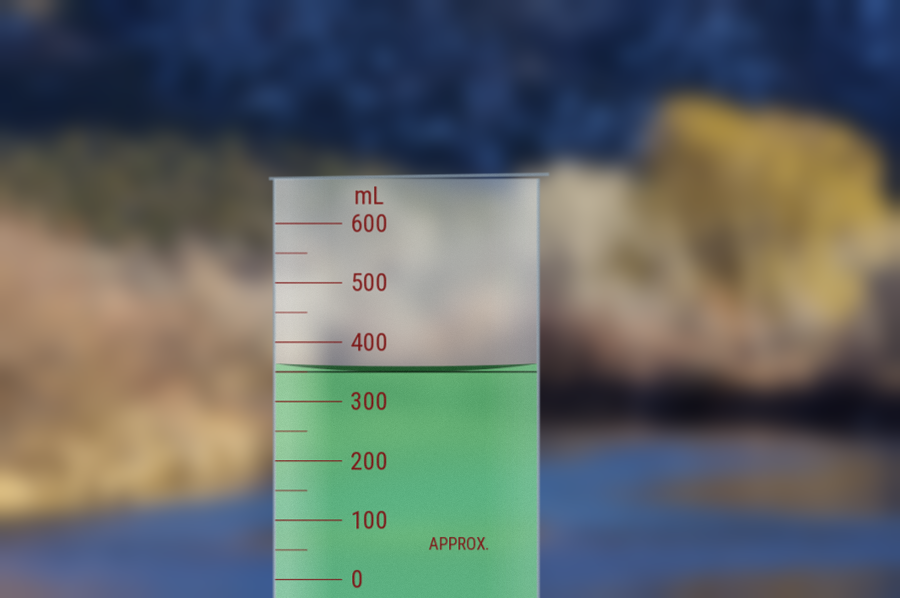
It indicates 350 mL
